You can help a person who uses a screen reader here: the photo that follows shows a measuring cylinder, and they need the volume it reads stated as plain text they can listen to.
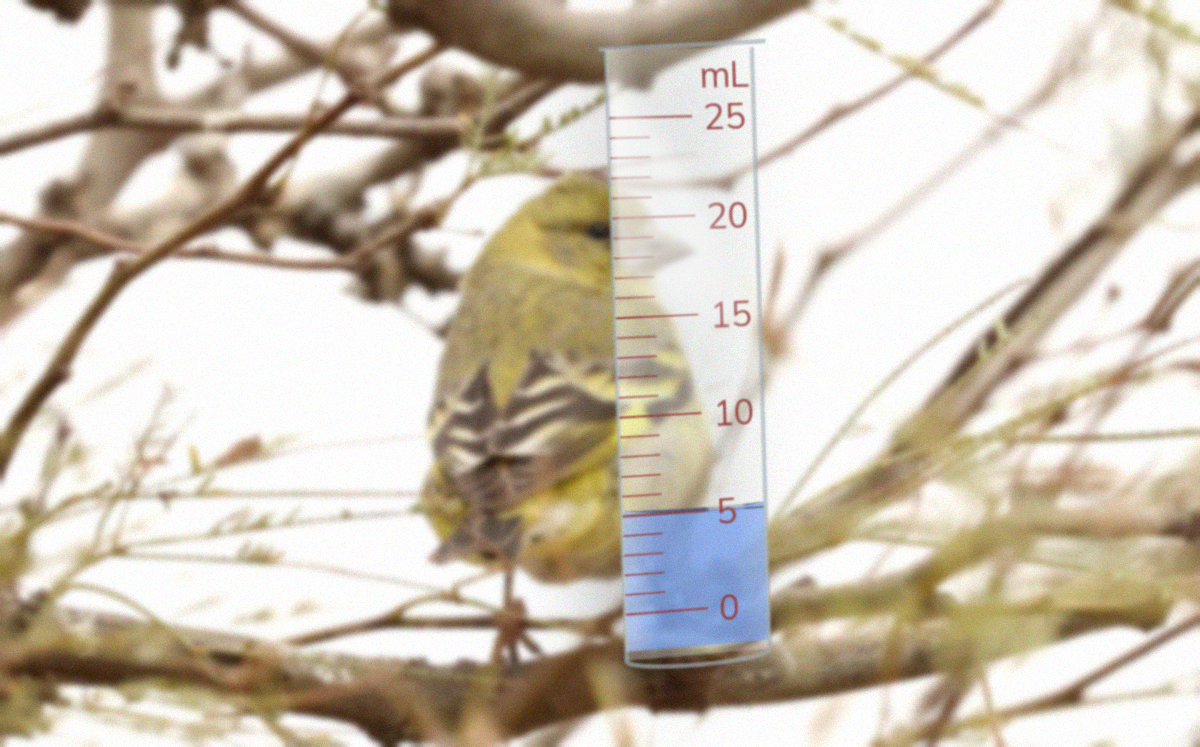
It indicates 5 mL
